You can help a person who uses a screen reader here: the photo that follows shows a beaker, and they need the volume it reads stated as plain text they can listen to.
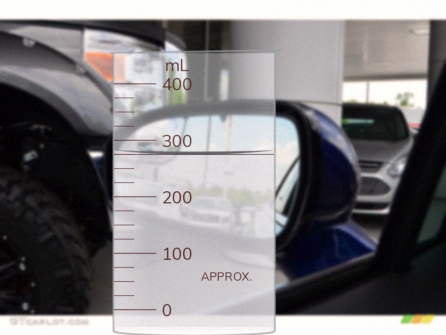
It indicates 275 mL
